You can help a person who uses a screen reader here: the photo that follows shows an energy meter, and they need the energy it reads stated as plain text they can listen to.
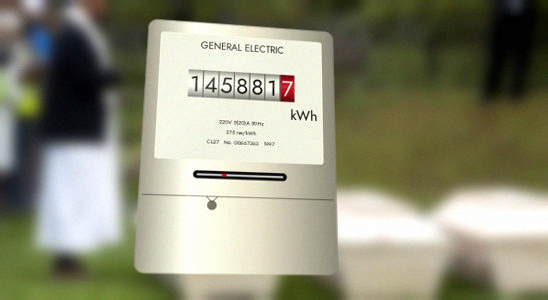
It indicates 145881.7 kWh
